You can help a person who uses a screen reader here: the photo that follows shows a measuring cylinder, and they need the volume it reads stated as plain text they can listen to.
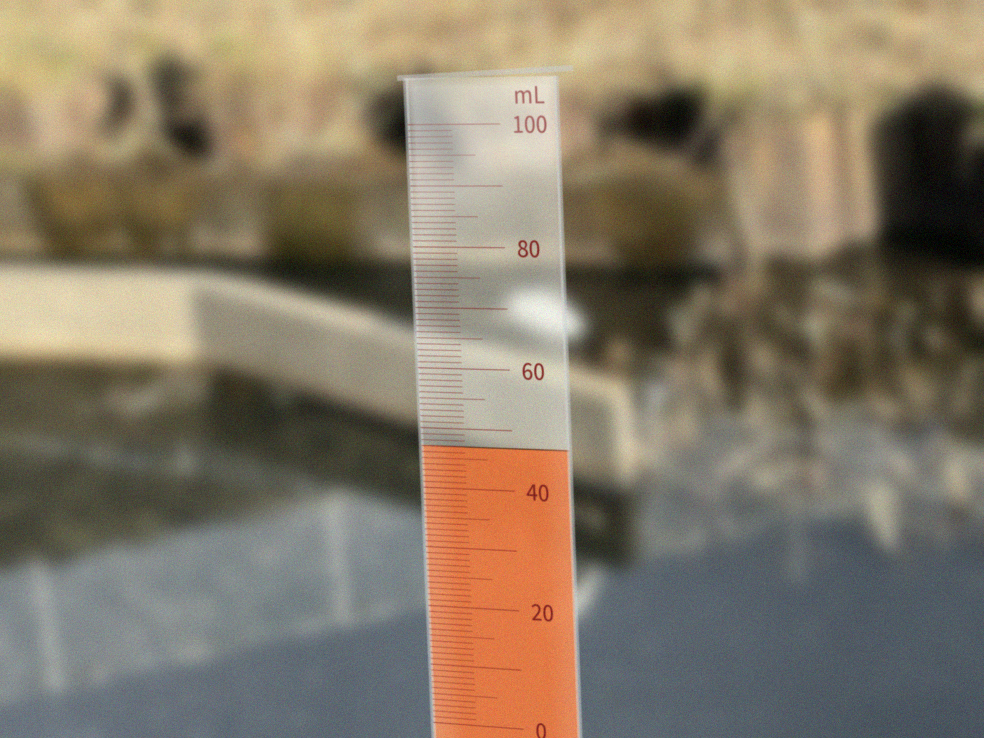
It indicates 47 mL
